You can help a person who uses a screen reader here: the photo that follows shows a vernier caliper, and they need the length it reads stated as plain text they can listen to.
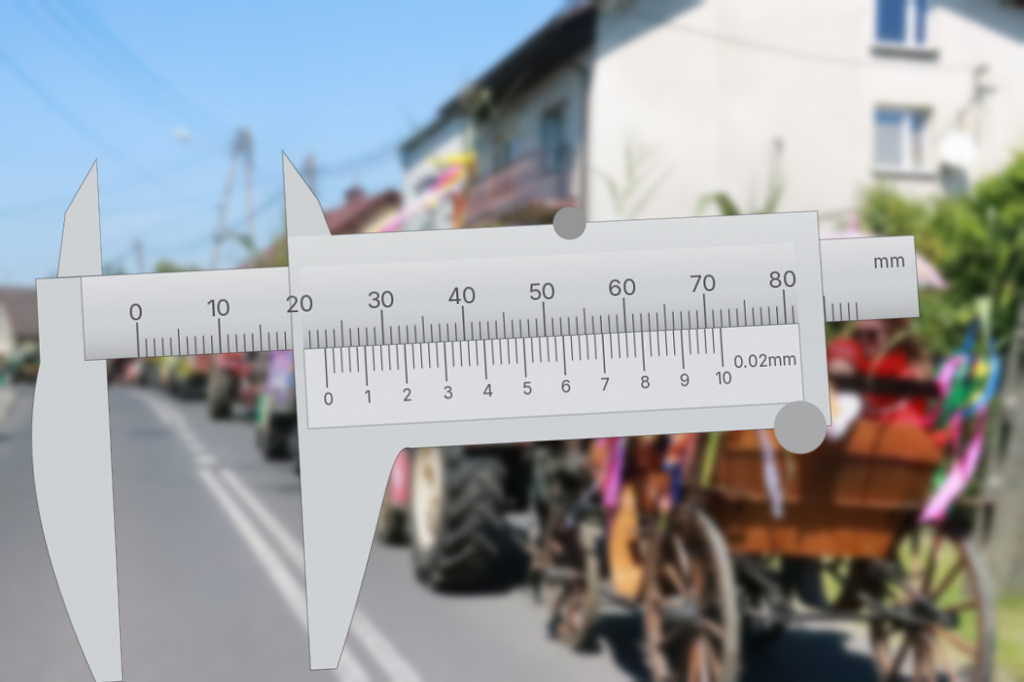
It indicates 22.8 mm
